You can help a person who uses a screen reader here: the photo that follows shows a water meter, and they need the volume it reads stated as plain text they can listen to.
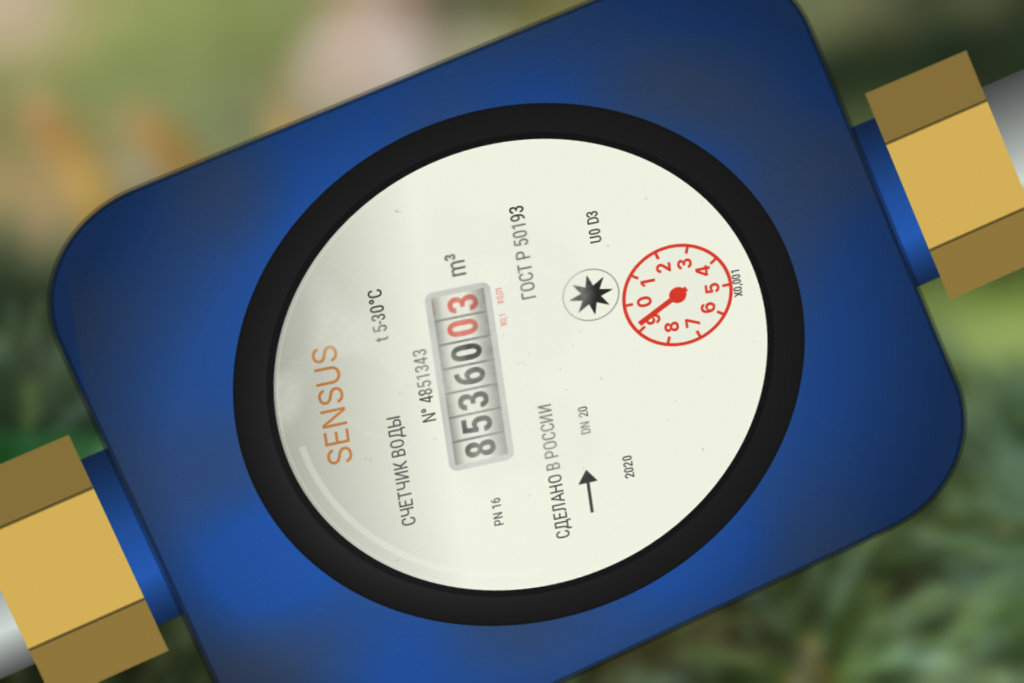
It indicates 85360.029 m³
